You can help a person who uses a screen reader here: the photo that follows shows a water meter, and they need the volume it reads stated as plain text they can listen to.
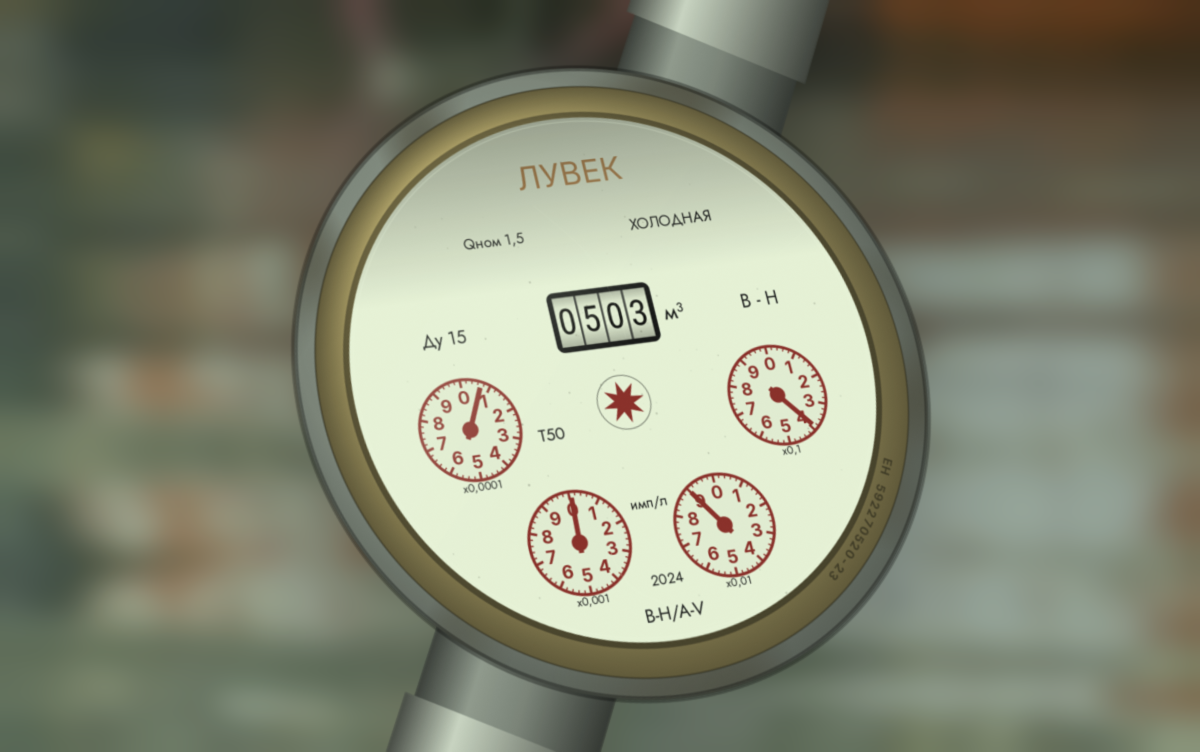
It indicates 503.3900 m³
